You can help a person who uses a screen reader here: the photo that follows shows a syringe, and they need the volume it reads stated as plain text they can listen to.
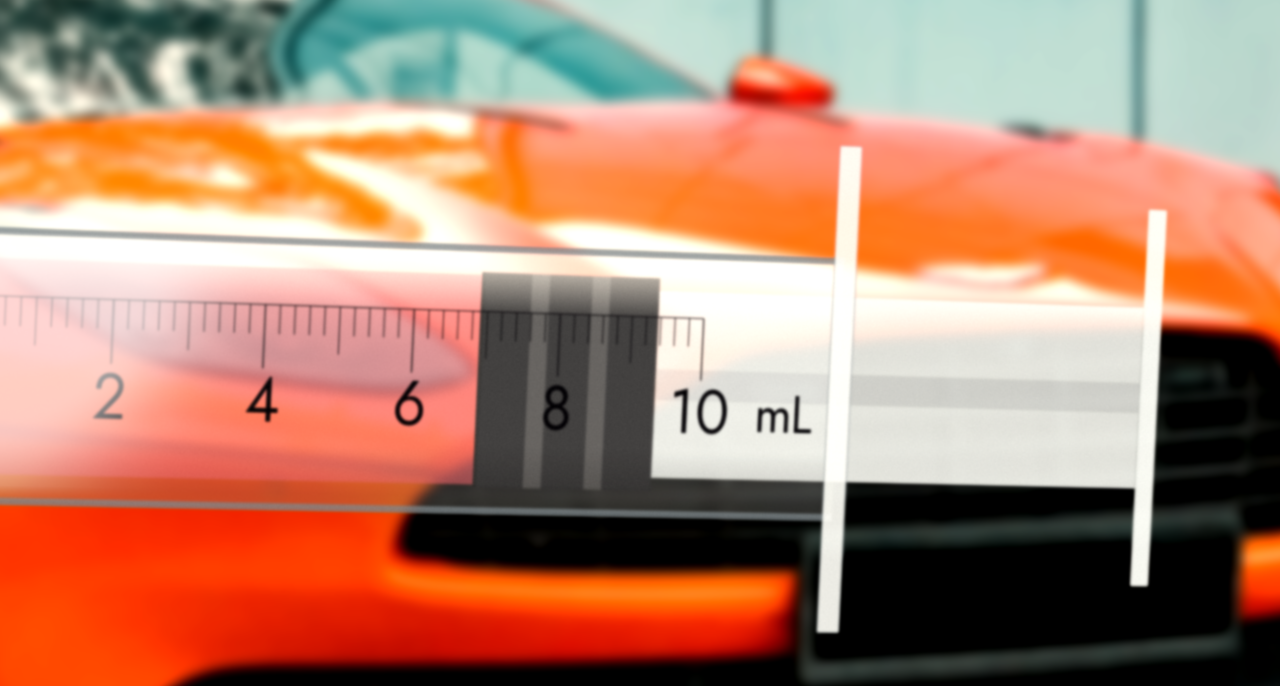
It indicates 6.9 mL
